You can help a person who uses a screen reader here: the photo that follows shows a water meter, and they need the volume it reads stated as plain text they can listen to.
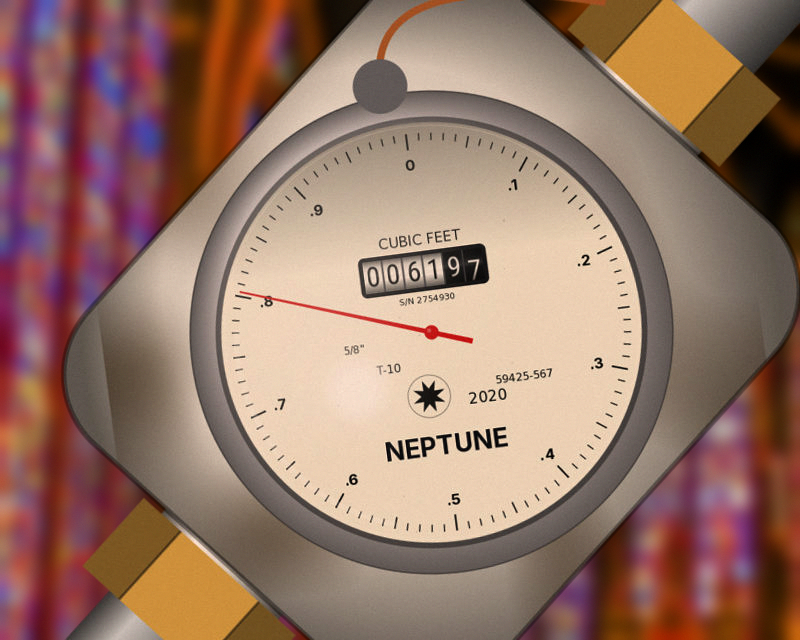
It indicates 6196.80 ft³
